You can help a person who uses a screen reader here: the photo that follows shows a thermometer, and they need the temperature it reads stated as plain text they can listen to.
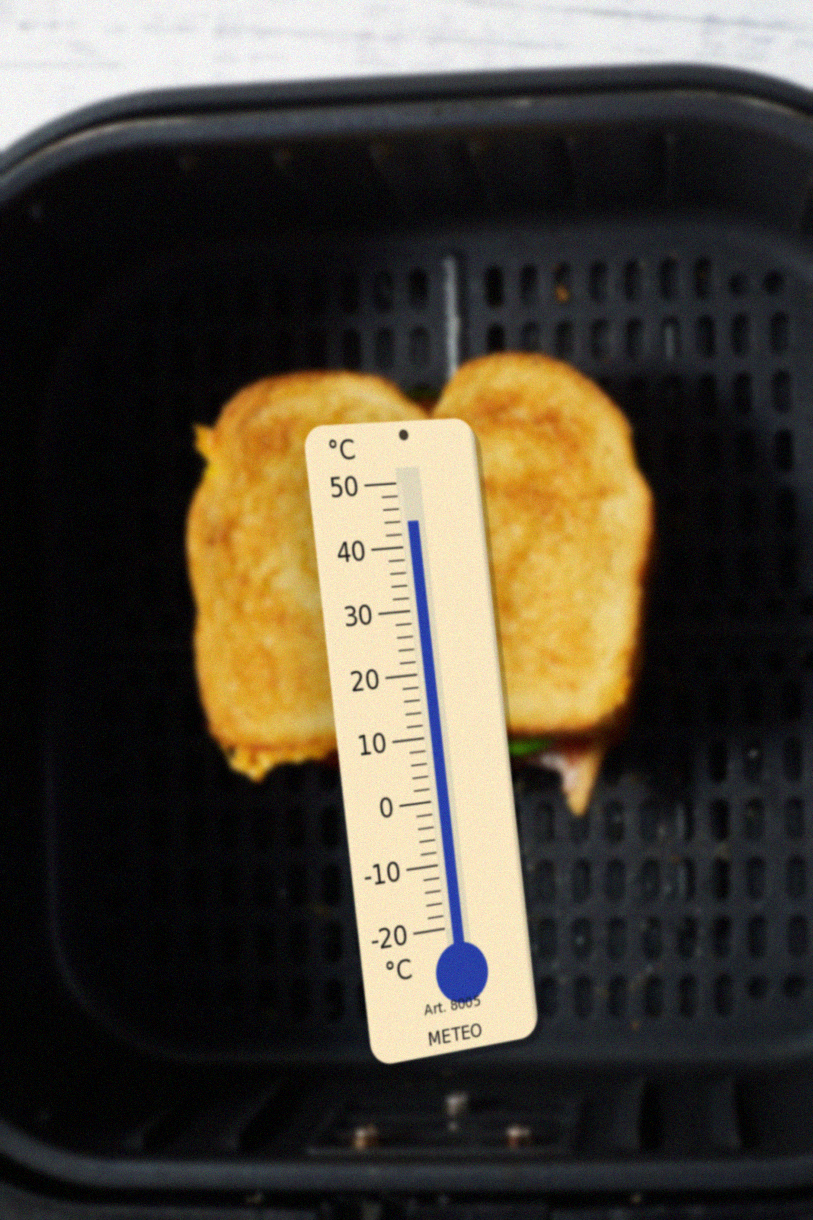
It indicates 44 °C
